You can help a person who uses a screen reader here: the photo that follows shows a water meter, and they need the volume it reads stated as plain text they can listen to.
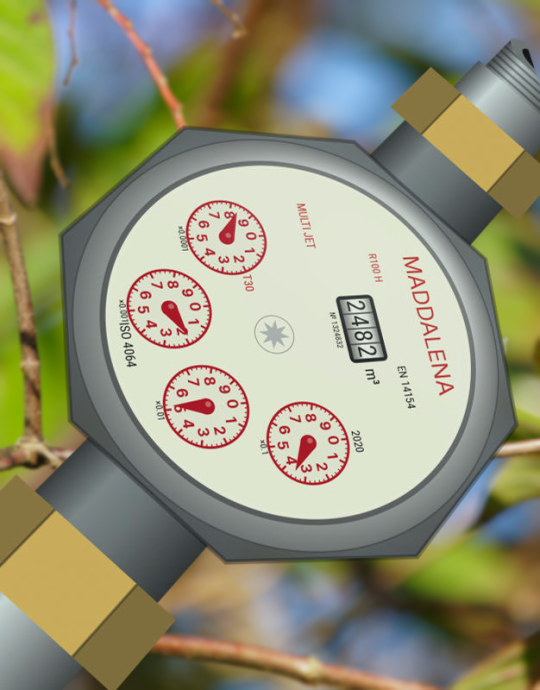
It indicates 2482.3518 m³
